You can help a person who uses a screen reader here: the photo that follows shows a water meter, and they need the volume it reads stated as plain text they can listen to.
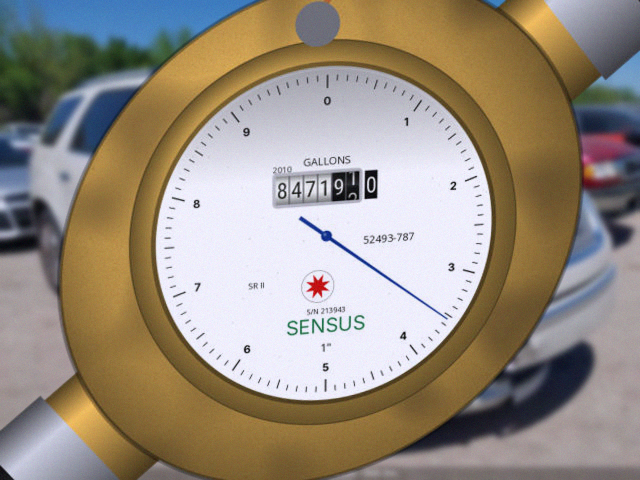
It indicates 8471913.5 gal
